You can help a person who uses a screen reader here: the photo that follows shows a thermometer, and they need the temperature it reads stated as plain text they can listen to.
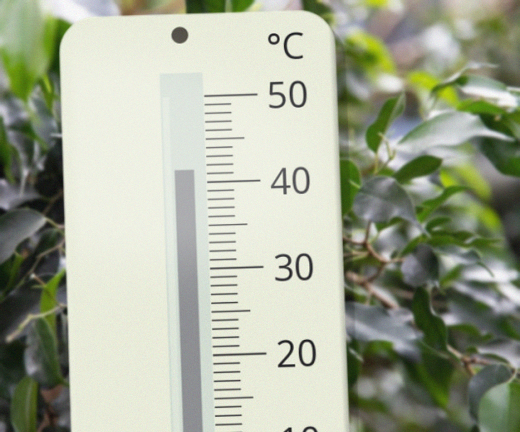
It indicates 41.5 °C
